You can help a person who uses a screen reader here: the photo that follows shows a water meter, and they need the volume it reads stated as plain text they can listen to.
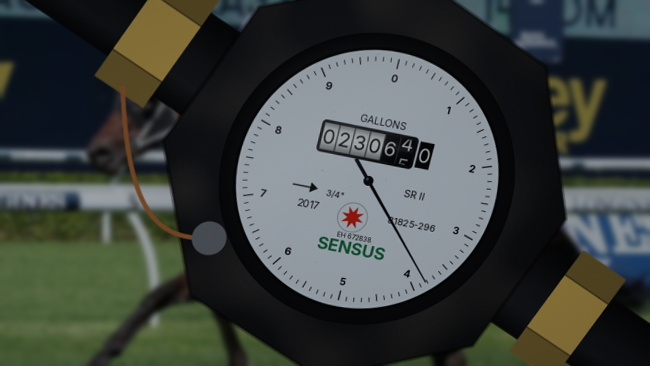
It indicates 230643.8 gal
